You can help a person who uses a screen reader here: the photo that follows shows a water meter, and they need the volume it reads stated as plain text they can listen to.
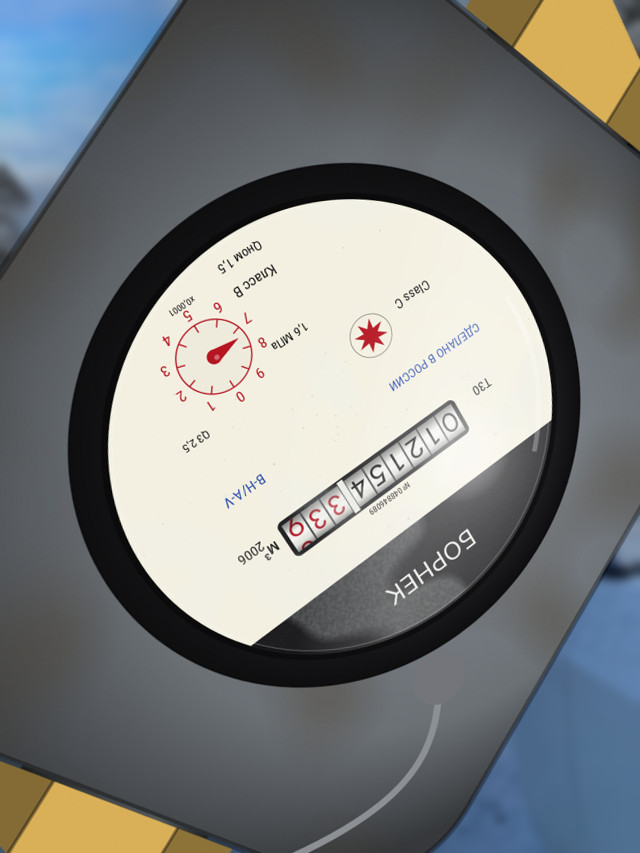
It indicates 12154.3387 m³
